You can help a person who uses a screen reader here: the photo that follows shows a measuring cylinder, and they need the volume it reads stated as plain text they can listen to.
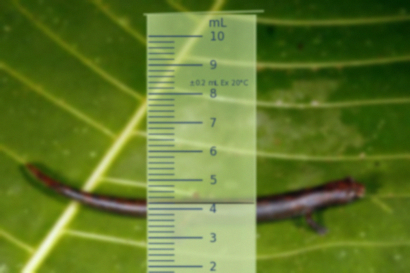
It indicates 4.2 mL
